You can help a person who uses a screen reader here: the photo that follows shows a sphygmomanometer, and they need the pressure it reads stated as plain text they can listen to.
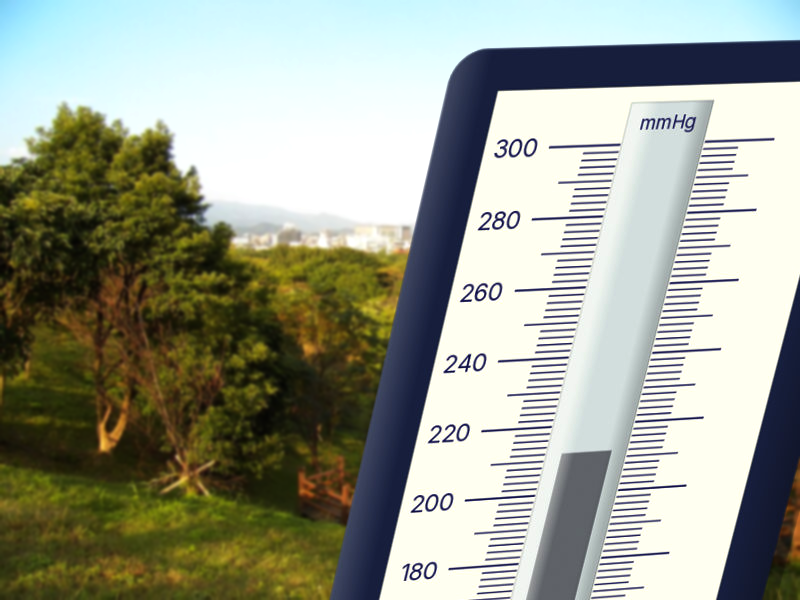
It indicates 212 mmHg
